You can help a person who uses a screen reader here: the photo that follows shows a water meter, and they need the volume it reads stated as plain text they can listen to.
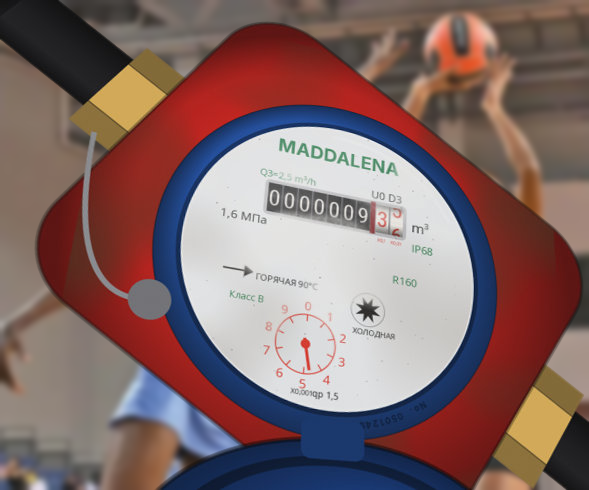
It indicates 9.354 m³
